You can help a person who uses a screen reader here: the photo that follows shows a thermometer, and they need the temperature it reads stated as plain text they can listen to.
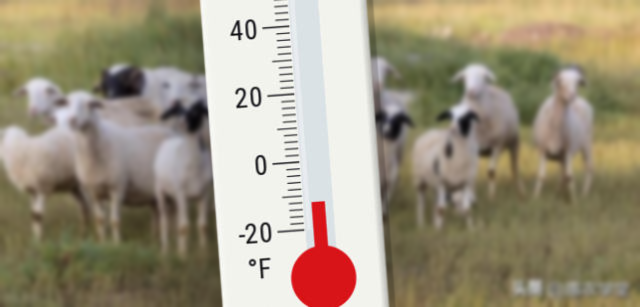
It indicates -12 °F
